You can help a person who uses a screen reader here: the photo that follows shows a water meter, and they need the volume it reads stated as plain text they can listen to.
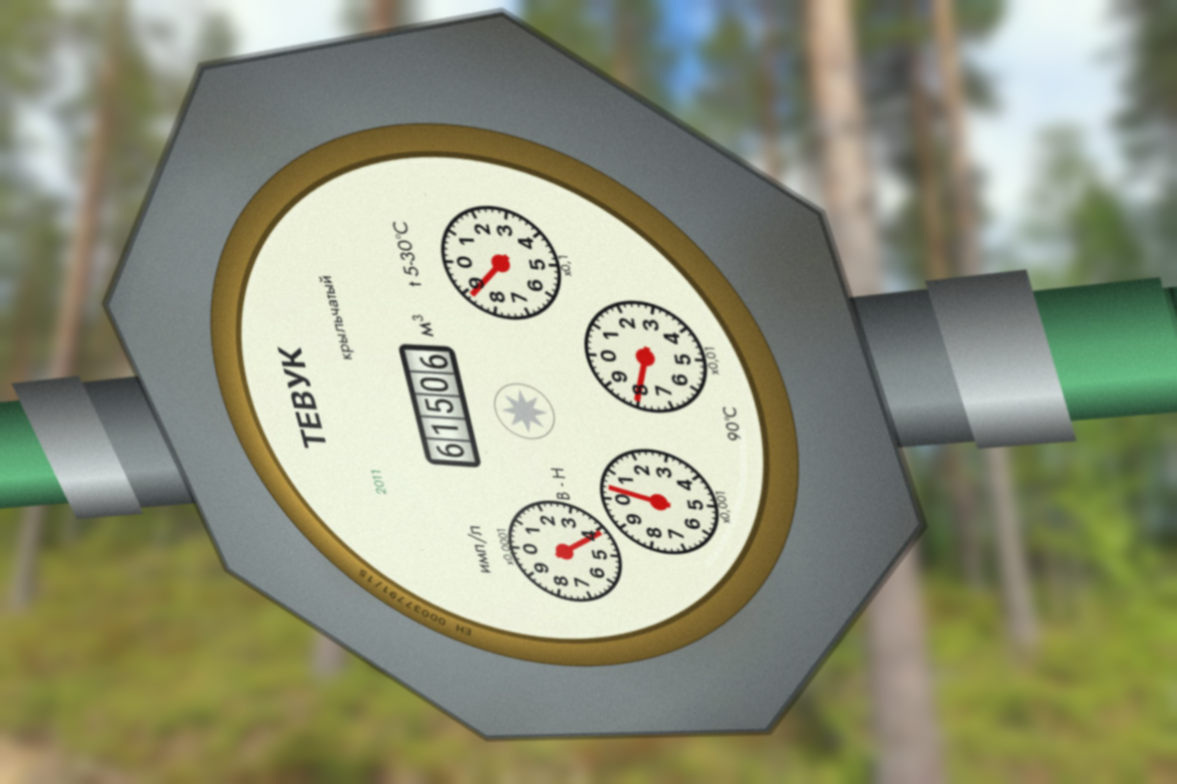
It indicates 61505.8804 m³
